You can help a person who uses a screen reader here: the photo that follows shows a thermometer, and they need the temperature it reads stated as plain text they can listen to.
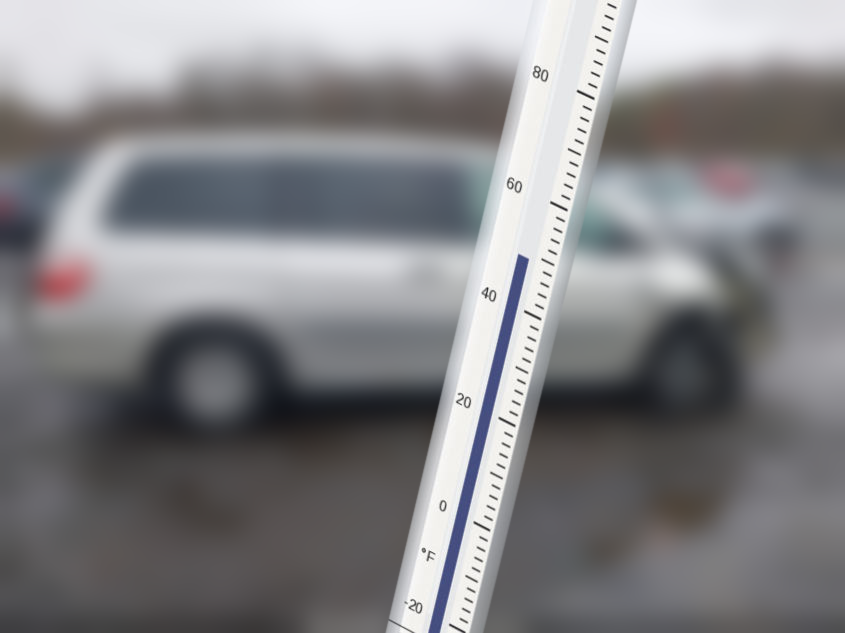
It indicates 49 °F
